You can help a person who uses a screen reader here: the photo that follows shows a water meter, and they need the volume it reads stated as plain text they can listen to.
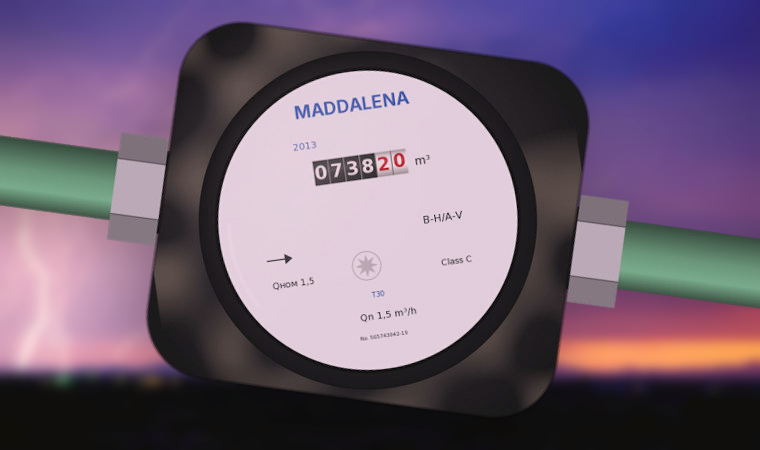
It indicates 738.20 m³
